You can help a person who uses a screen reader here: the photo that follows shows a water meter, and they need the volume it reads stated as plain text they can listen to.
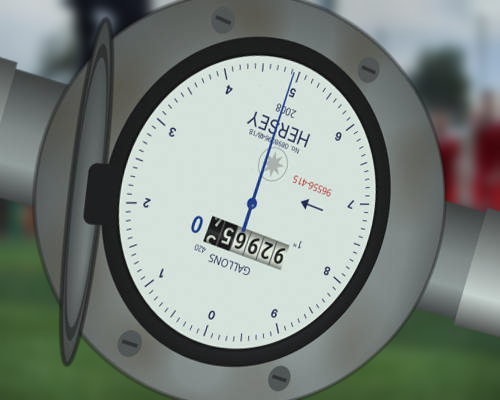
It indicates 9296534.9 gal
